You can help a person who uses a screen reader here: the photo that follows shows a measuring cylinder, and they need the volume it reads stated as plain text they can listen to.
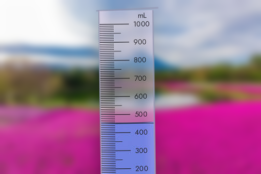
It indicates 450 mL
